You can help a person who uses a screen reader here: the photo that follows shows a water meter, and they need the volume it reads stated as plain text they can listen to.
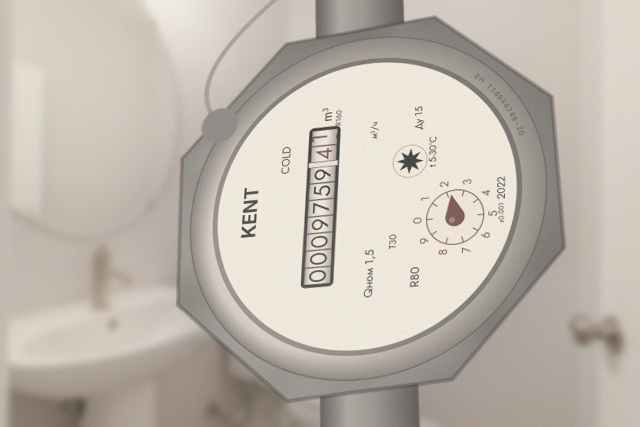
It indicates 9759.412 m³
